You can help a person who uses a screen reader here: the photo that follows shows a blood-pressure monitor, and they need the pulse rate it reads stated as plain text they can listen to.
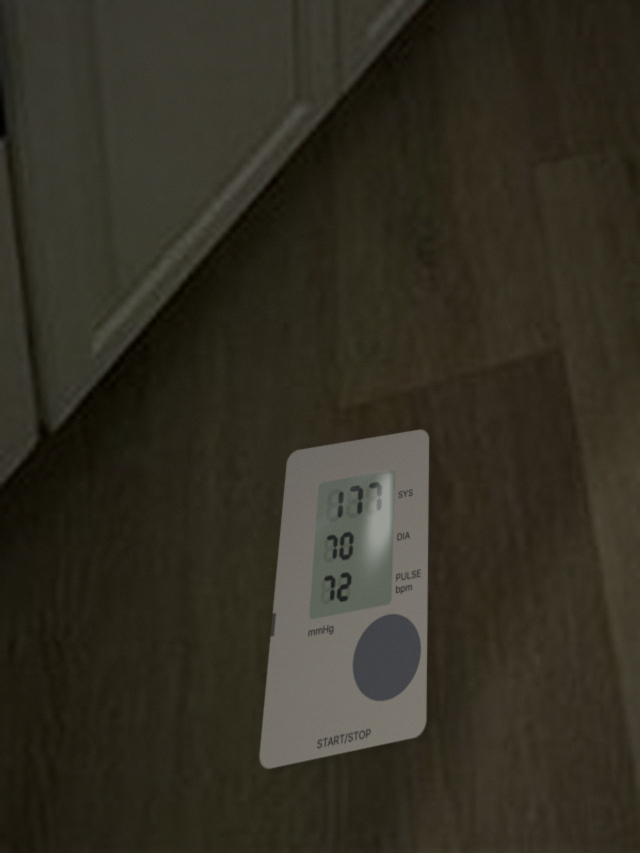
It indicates 72 bpm
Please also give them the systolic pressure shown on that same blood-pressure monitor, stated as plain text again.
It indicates 177 mmHg
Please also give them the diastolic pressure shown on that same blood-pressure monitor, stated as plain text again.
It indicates 70 mmHg
